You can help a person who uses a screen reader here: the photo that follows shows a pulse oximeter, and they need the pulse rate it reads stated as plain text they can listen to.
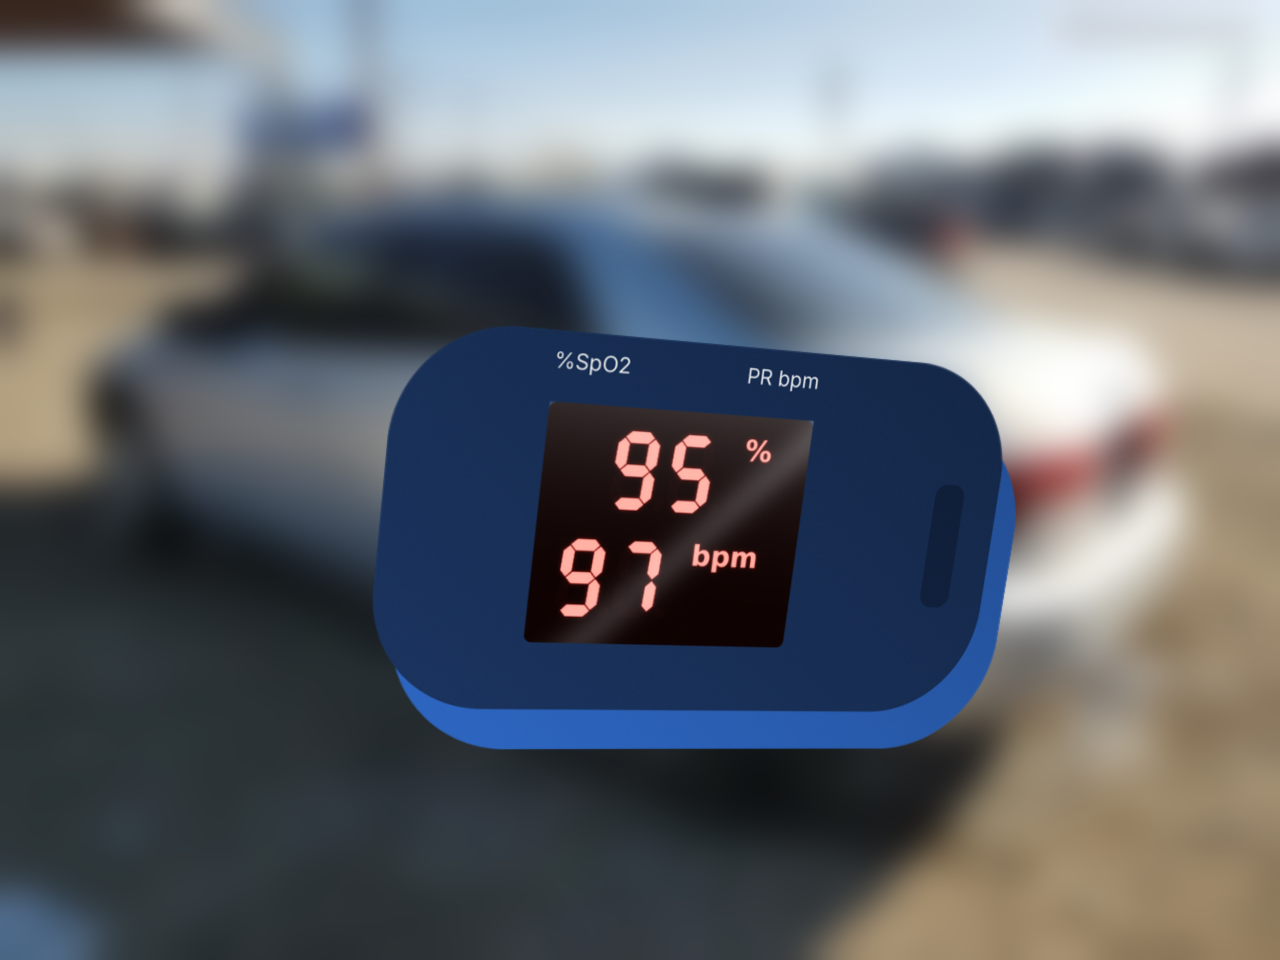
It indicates 97 bpm
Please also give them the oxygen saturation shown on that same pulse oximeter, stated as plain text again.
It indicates 95 %
